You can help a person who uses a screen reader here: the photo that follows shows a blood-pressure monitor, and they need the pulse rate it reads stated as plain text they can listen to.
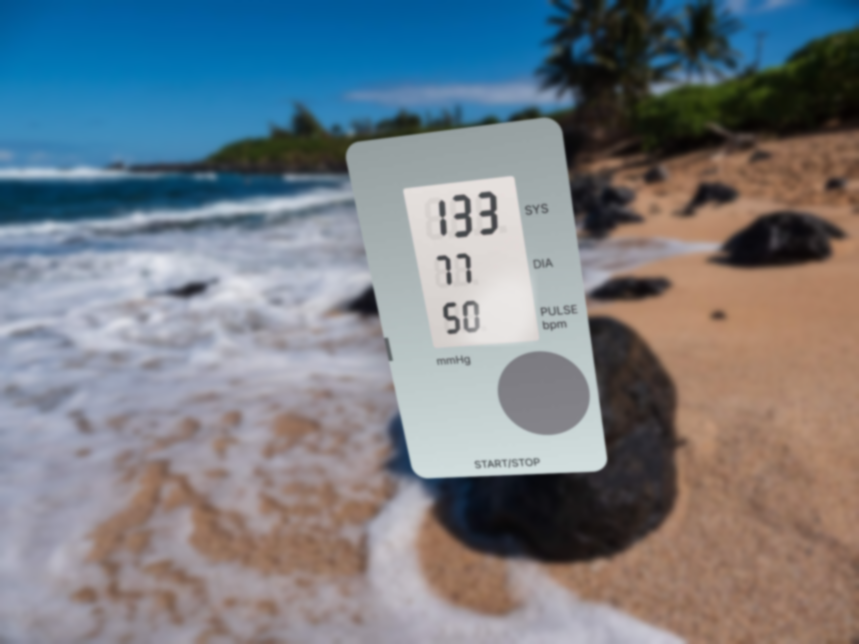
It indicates 50 bpm
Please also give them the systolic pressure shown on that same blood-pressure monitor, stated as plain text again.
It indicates 133 mmHg
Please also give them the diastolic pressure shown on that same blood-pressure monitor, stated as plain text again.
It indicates 77 mmHg
